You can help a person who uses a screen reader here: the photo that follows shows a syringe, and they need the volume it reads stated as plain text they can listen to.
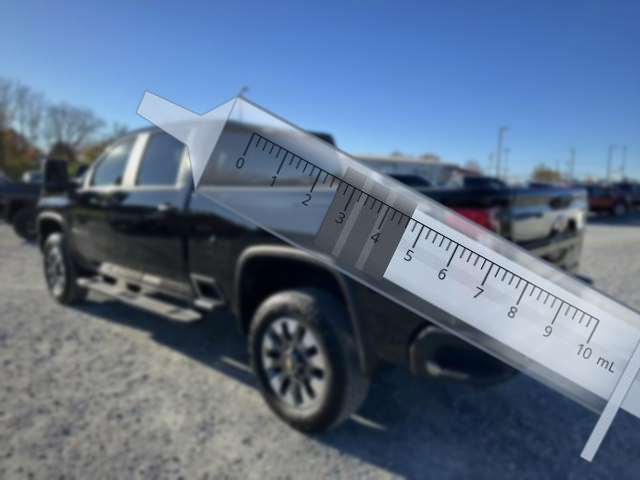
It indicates 2.6 mL
